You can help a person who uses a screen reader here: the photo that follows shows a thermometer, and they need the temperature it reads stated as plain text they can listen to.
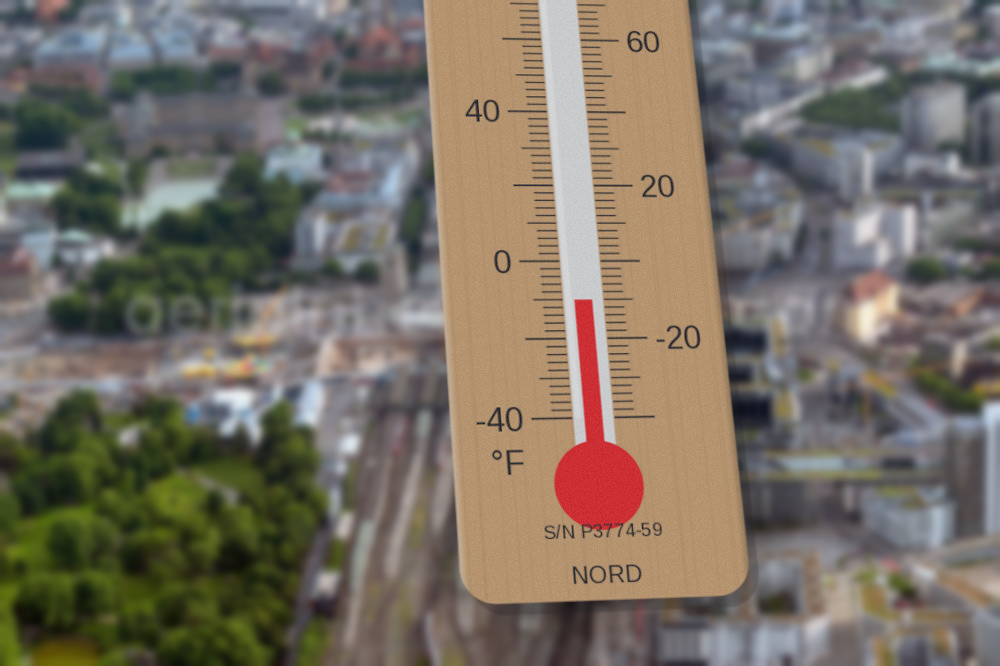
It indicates -10 °F
